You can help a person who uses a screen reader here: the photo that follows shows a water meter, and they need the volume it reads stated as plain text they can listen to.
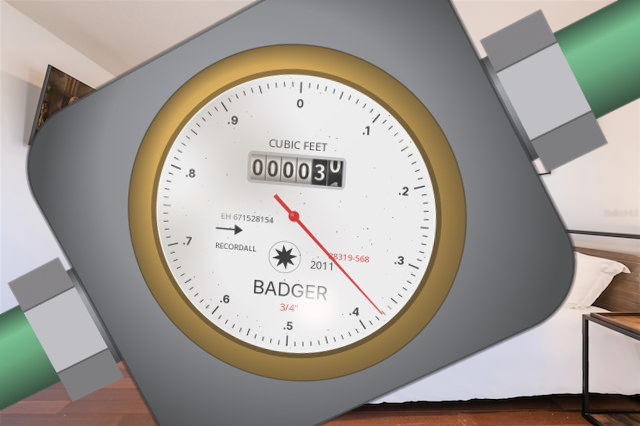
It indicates 30.37 ft³
